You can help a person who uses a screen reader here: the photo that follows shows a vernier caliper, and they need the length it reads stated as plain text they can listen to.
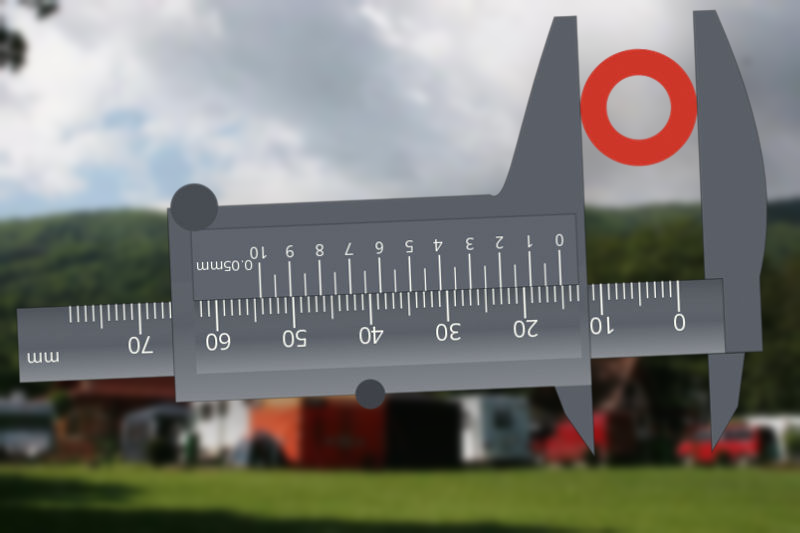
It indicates 15.2 mm
